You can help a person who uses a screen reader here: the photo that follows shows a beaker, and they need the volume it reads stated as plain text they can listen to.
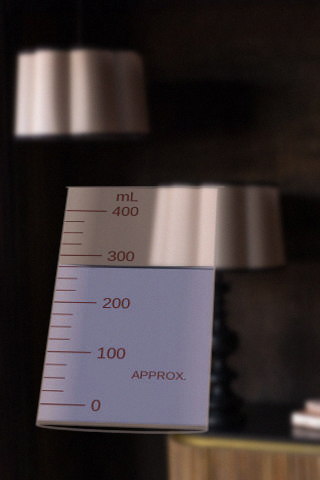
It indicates 275 mL
